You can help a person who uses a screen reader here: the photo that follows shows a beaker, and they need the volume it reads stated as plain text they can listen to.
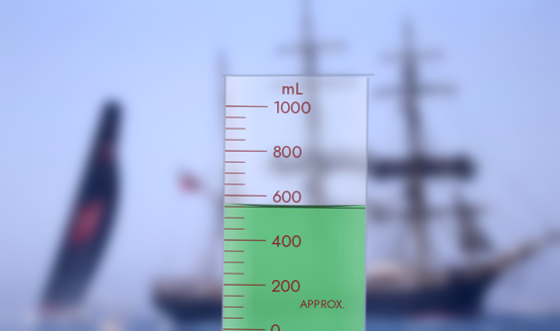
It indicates 550 mL
